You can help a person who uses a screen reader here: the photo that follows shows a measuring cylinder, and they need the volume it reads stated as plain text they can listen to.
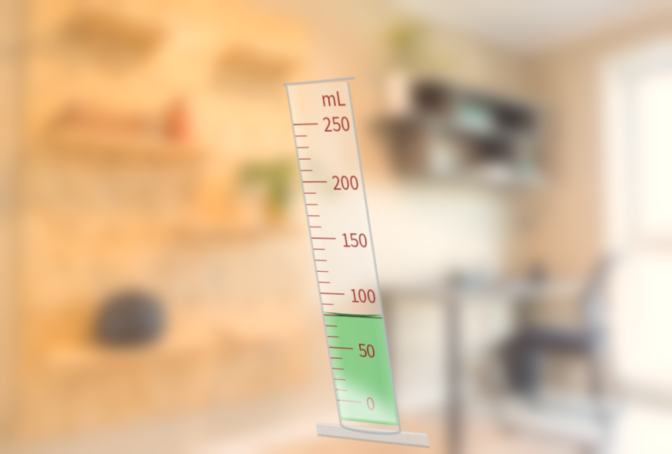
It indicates 80 mL
